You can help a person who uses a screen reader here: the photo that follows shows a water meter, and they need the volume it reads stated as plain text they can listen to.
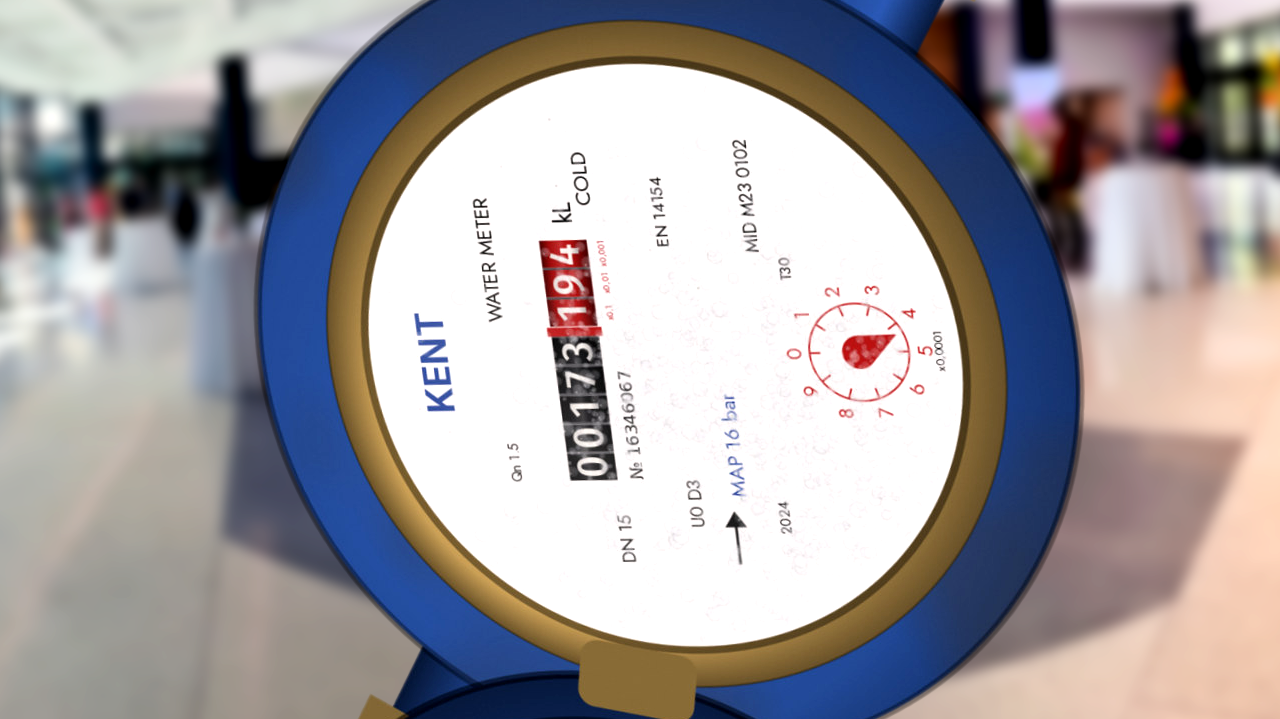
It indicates 173.1944 kL
